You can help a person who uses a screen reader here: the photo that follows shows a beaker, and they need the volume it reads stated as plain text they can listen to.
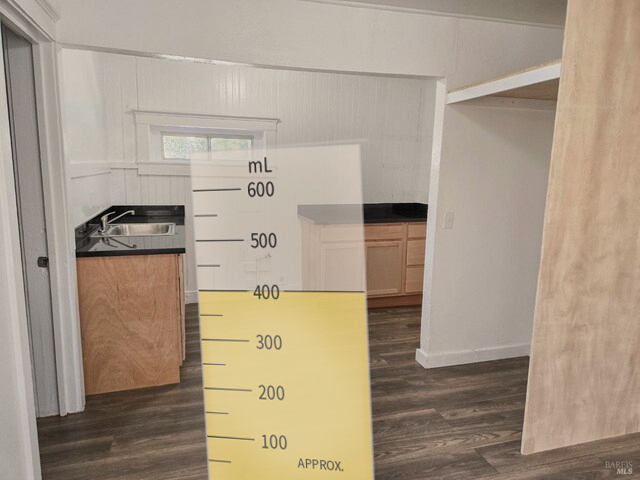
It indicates 400 mL
